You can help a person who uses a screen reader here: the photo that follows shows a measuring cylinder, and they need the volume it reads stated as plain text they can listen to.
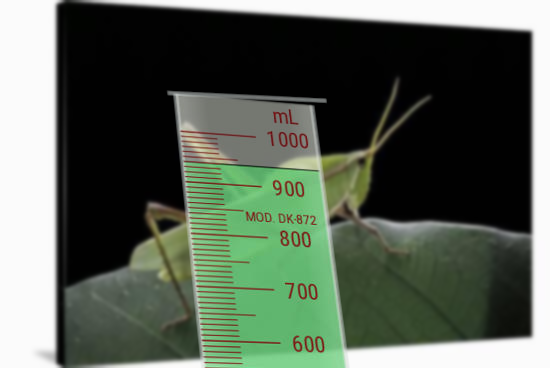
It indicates 940 mL
